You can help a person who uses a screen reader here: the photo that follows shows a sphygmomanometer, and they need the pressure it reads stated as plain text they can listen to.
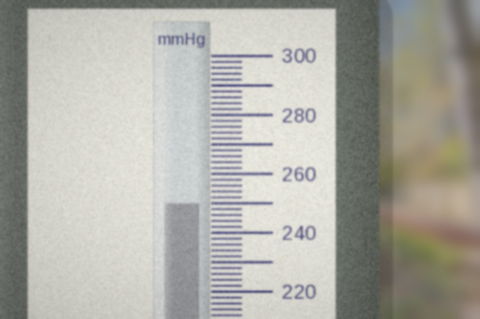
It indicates 250 mmHg
